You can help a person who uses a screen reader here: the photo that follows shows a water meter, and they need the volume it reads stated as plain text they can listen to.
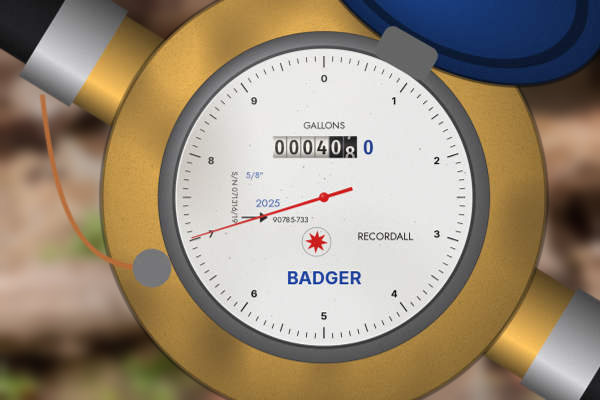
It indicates 4077.0 gal
